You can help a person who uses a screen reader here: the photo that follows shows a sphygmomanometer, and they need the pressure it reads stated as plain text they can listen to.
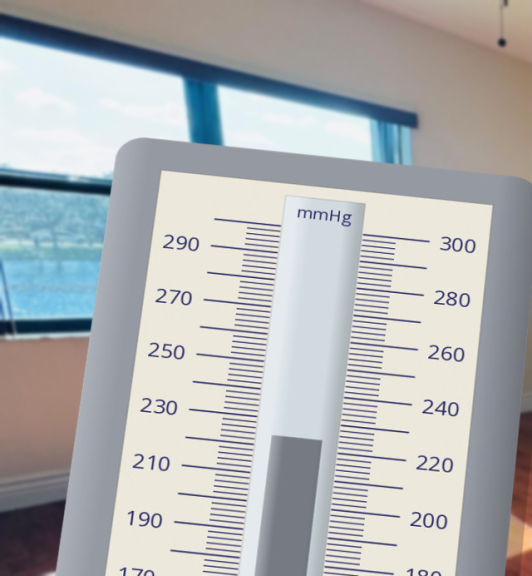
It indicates 224 mmHg
